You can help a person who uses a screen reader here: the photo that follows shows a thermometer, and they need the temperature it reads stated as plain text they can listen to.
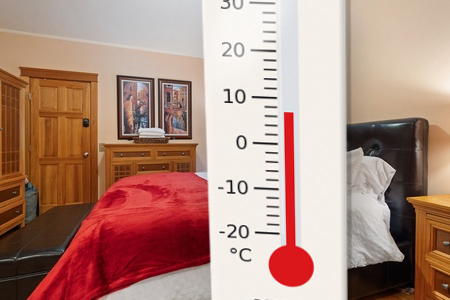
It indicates 7 °C
